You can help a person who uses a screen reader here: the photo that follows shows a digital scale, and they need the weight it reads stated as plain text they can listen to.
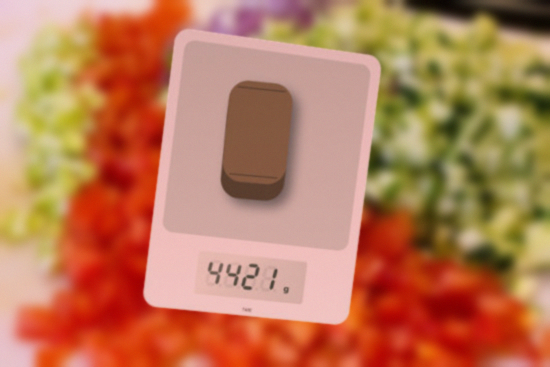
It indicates 4421 g
